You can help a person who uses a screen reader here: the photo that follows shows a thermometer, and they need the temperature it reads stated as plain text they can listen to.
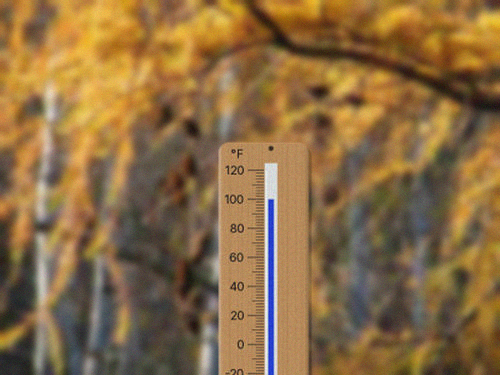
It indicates 100 °F
